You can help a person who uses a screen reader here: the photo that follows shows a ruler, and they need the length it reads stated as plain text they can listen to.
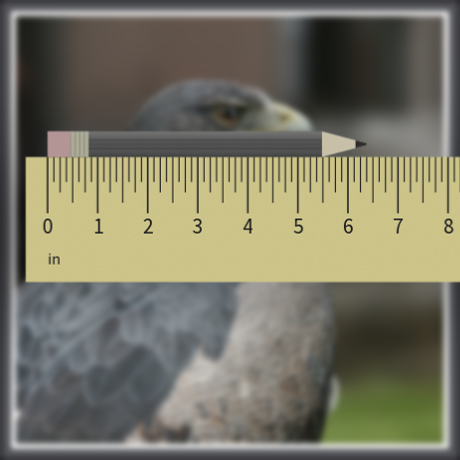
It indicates 6.375 in
